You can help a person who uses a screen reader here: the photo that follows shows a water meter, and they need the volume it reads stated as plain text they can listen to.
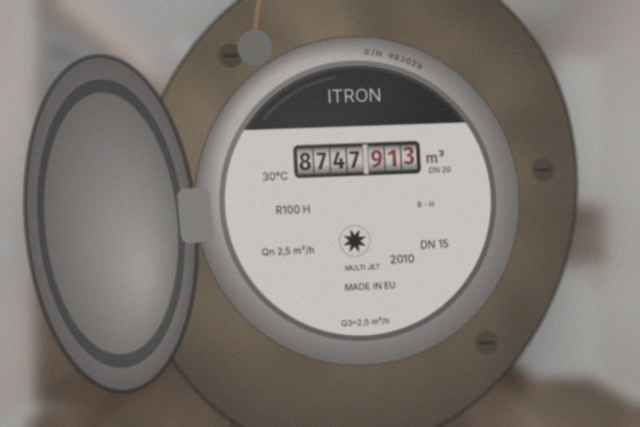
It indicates 8747.913 m³
